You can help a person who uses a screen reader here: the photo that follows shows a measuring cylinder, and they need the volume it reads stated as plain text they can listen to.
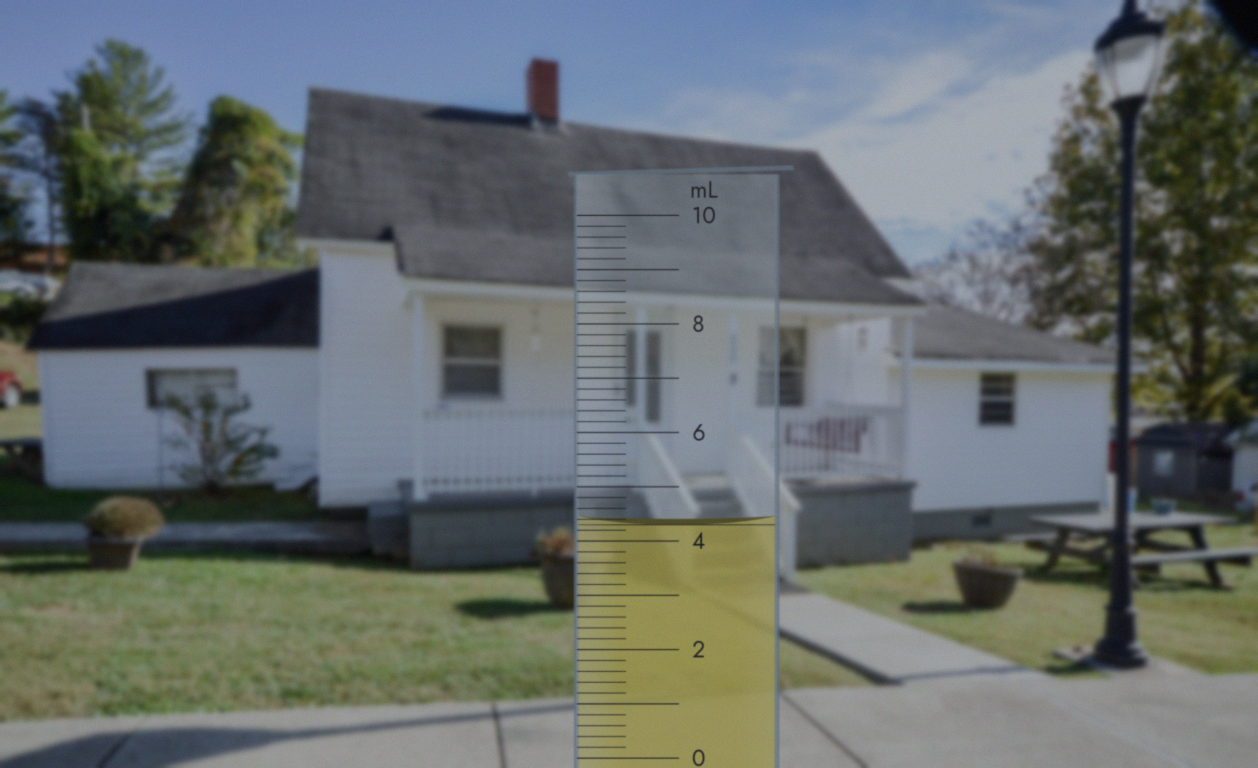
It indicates 4.3 mL
